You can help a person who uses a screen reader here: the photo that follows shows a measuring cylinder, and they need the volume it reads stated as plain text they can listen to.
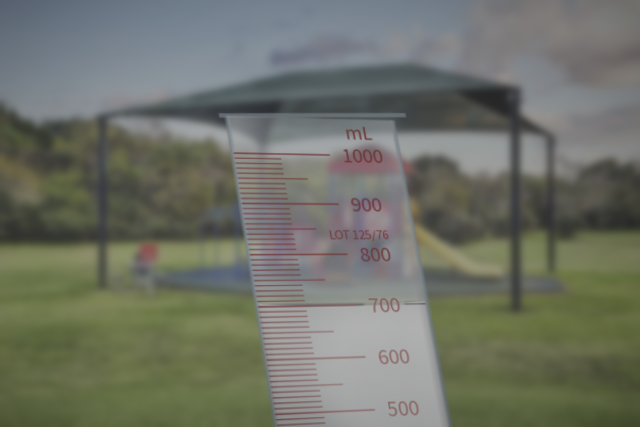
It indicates 700 mL
